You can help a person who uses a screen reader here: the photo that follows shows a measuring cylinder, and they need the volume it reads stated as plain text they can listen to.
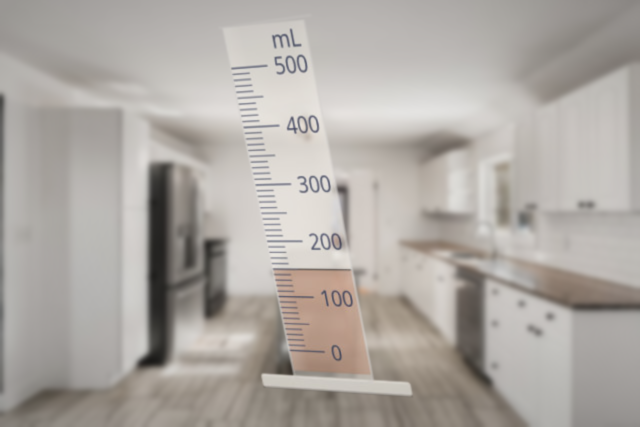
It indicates 150 mL
